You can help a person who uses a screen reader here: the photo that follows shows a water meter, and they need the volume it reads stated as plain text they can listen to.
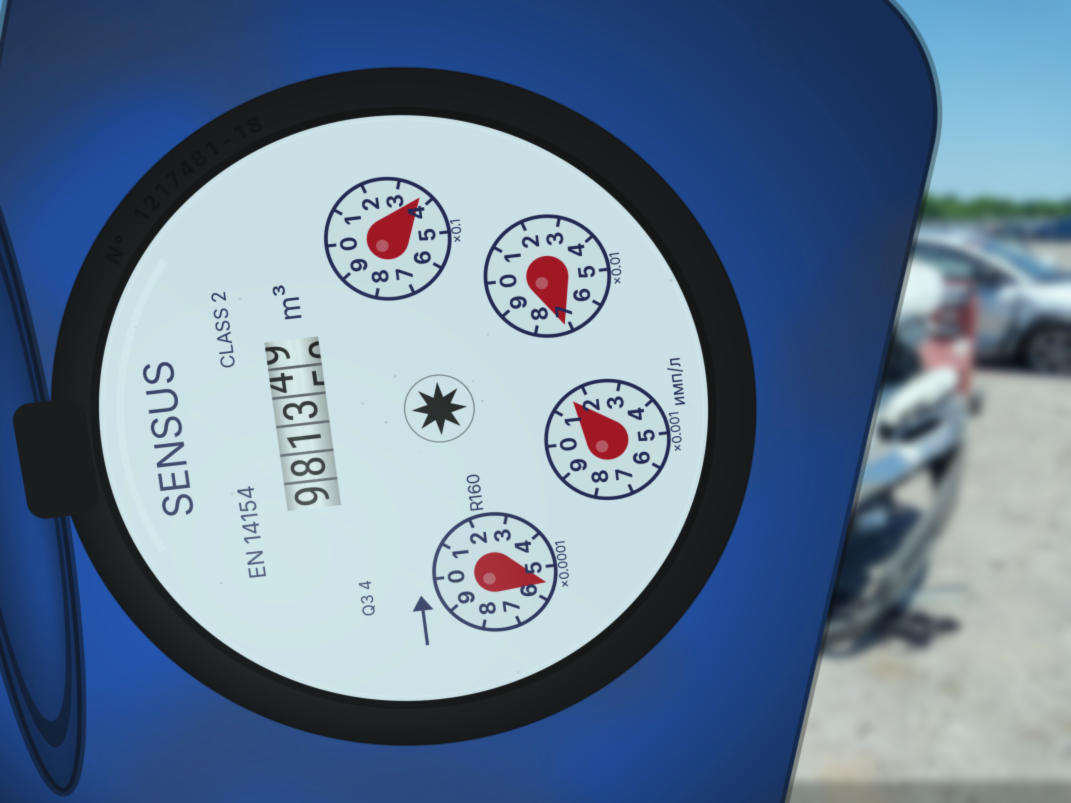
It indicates 981349.3715 m³
